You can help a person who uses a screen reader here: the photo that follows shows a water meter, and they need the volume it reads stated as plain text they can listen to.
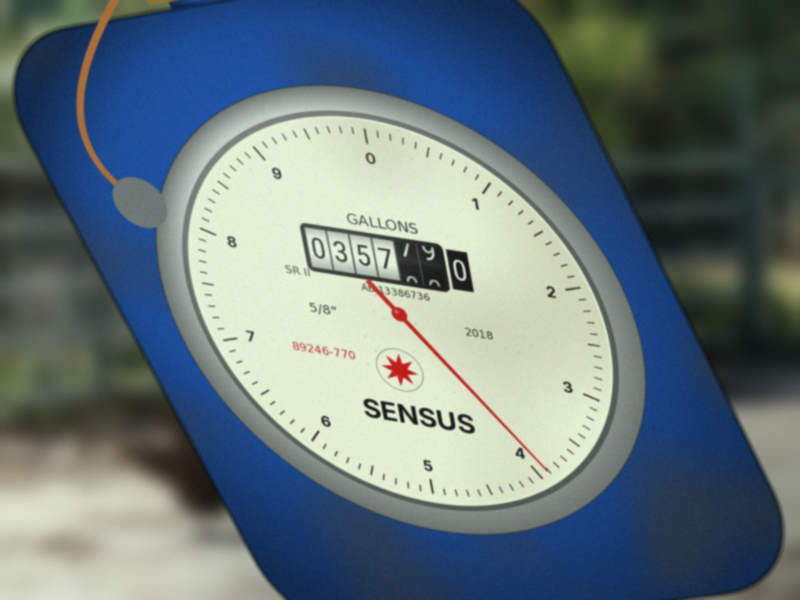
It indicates 357793.9 gal
